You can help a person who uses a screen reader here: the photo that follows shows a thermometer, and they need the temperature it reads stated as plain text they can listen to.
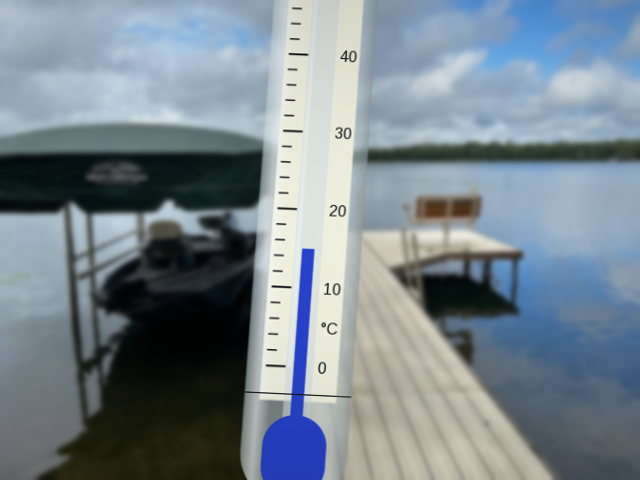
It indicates 15 °C
